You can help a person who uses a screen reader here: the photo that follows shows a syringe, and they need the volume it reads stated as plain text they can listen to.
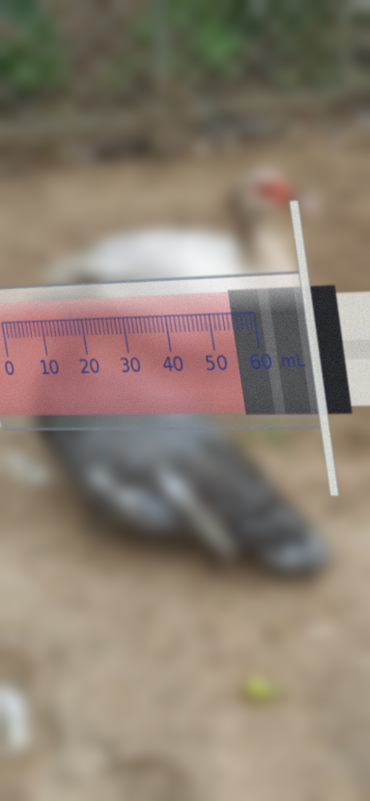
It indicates 55 mL
